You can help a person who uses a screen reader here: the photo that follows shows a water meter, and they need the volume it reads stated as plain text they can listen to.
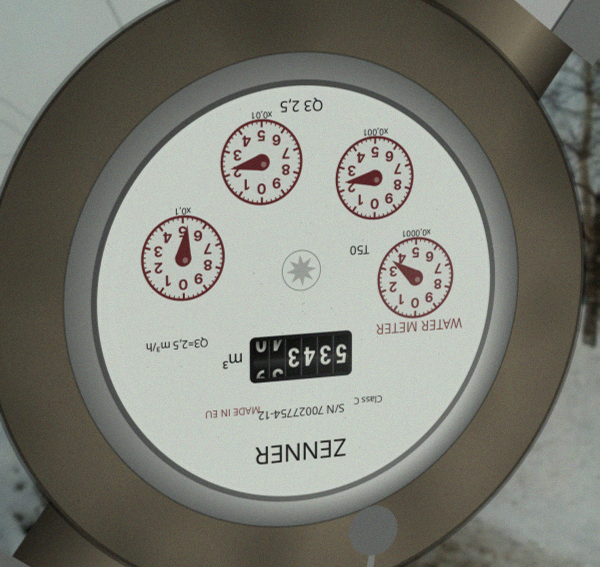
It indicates 534339.5223 m³
